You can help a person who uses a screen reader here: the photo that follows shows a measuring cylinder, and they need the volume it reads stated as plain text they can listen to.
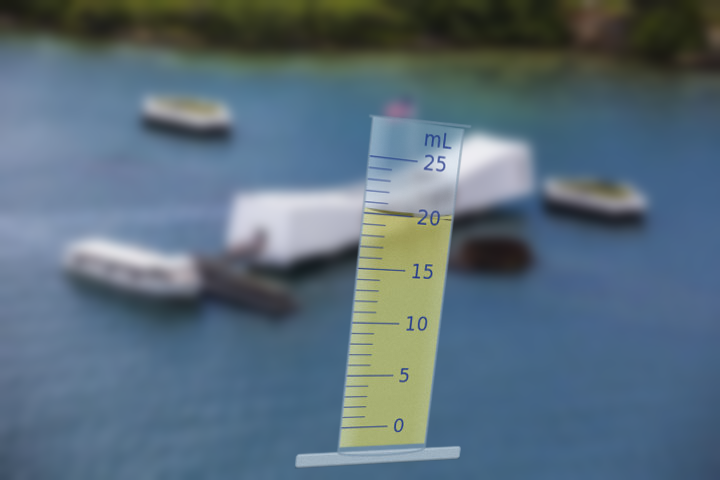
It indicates 20 mL
